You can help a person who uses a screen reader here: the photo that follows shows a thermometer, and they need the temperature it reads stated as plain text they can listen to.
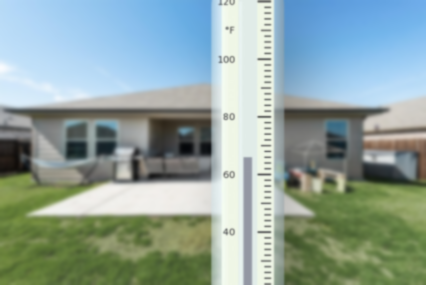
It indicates 66 °F
